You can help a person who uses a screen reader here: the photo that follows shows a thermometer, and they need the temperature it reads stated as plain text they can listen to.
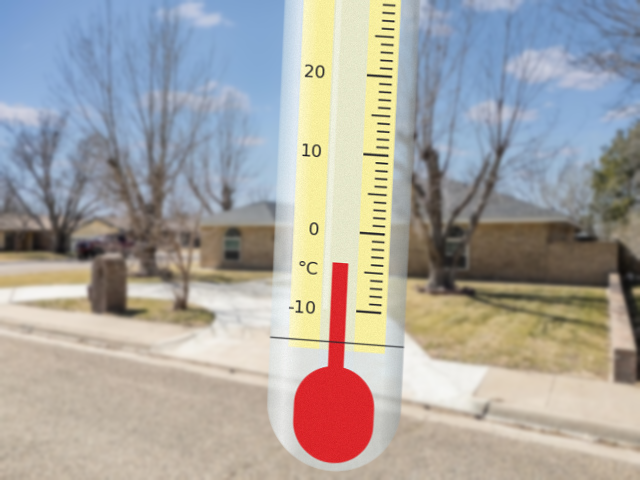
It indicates -4 °C
